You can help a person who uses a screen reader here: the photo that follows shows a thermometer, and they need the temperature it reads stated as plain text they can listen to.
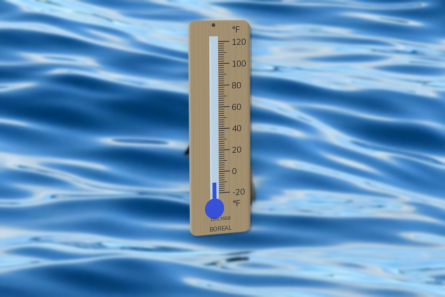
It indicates -10 °F
